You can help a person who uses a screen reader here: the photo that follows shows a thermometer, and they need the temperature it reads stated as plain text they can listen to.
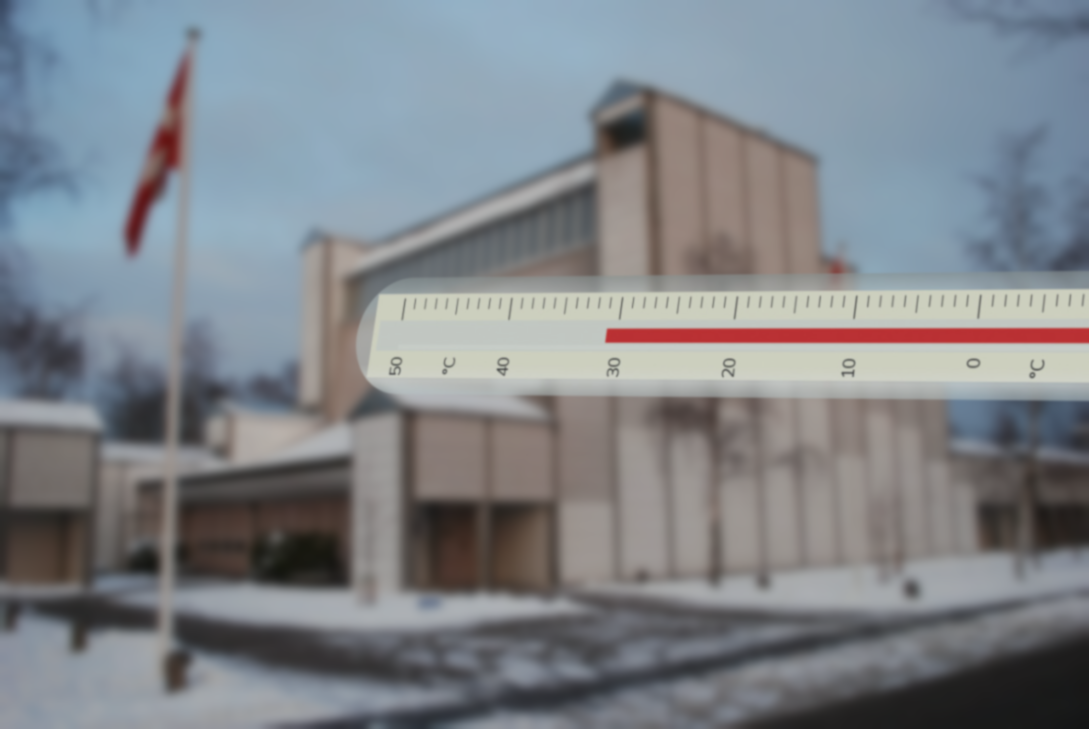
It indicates 31 °C
